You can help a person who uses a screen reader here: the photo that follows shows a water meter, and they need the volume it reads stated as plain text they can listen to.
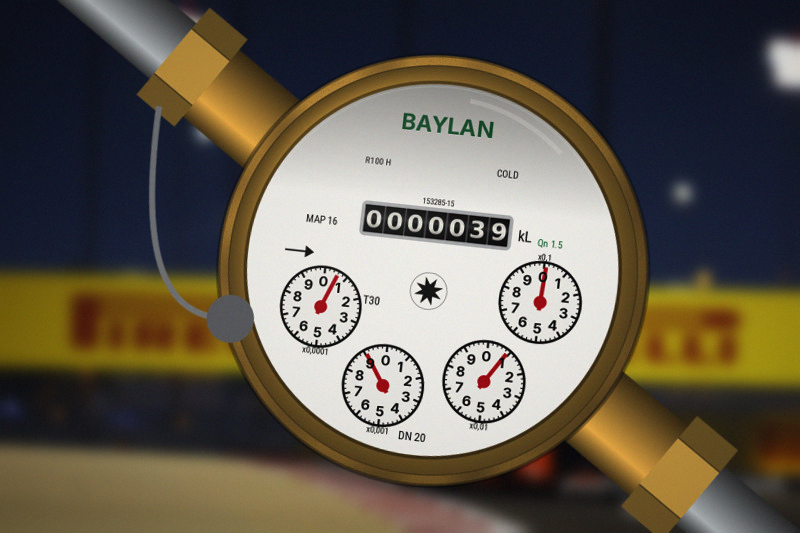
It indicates 39.0090 kL
